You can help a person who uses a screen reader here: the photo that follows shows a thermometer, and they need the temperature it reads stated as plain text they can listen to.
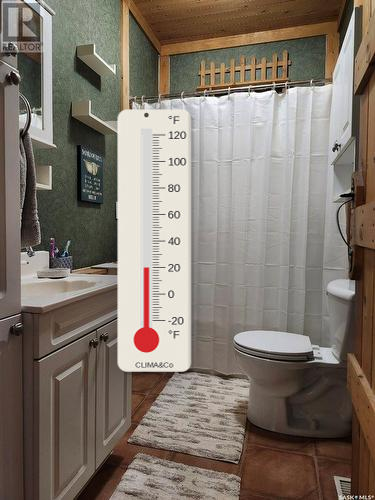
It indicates 20 °F
